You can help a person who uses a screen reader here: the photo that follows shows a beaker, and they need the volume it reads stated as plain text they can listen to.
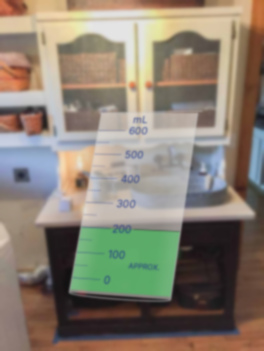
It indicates 200 mL
